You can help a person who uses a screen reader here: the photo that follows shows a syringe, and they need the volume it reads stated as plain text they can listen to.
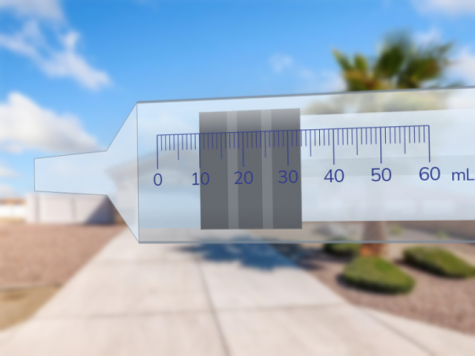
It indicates 10 mL
